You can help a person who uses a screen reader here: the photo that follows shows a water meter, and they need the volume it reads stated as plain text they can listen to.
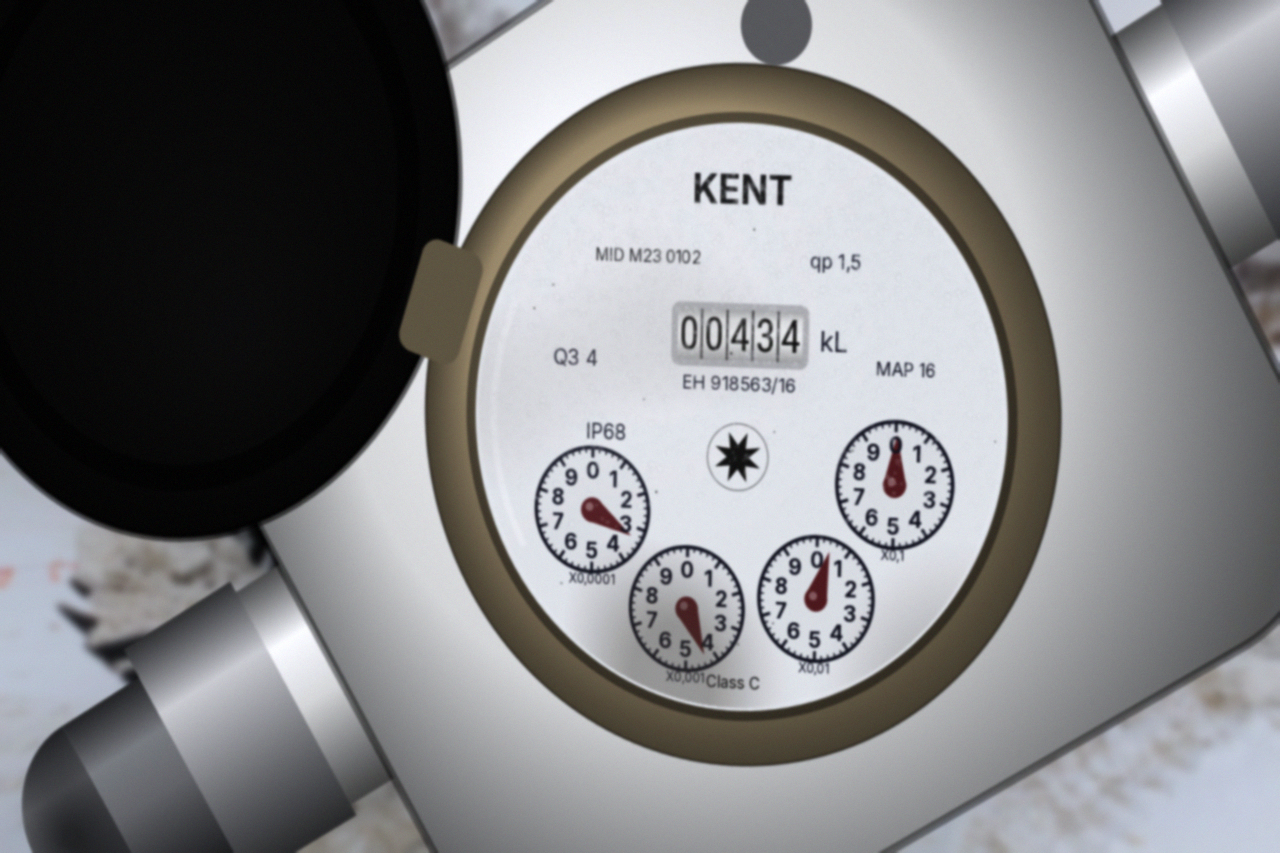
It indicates 434.0043 kL
